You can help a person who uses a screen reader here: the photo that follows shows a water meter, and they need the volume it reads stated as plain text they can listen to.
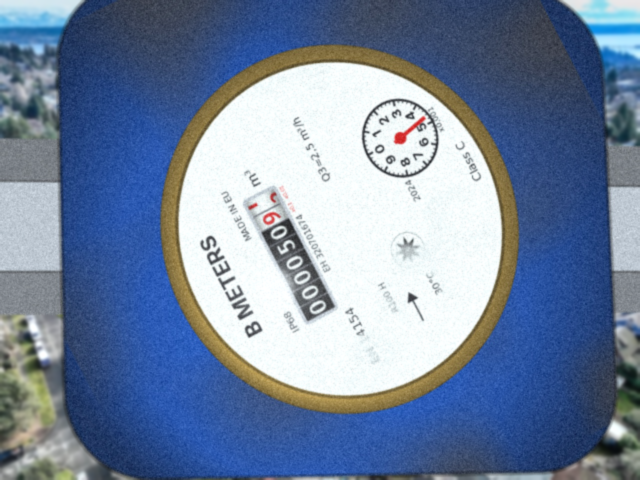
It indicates 50.914 m³
